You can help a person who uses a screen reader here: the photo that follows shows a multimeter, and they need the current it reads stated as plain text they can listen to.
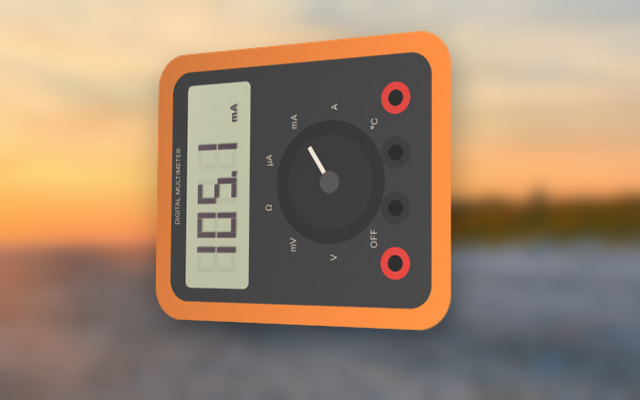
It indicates 105.1 mA
